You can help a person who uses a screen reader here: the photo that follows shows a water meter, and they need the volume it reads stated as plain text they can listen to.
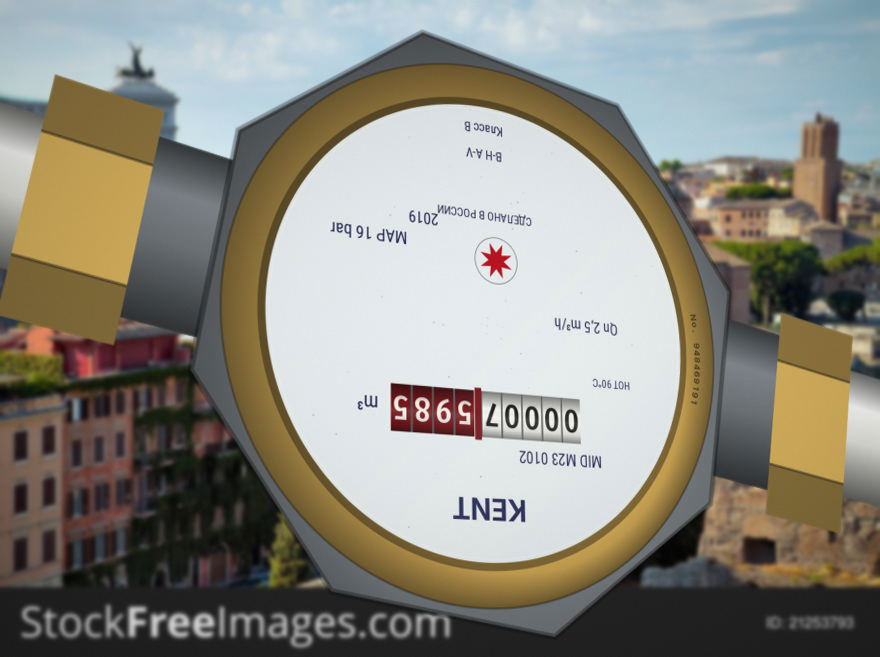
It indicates 7.5985 m³
